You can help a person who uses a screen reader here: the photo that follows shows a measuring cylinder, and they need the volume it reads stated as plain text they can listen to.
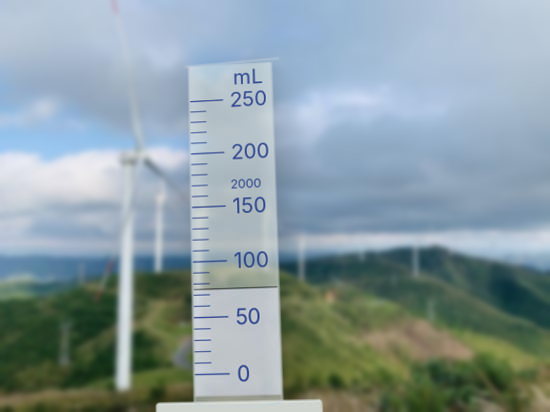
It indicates 75 mL
